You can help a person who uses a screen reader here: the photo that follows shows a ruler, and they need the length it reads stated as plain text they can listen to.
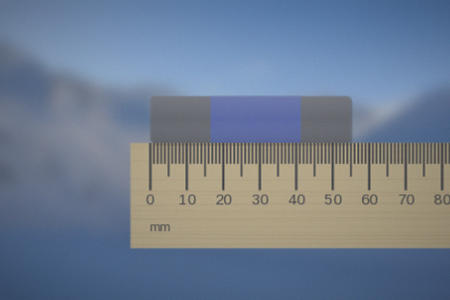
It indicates 55 mm
